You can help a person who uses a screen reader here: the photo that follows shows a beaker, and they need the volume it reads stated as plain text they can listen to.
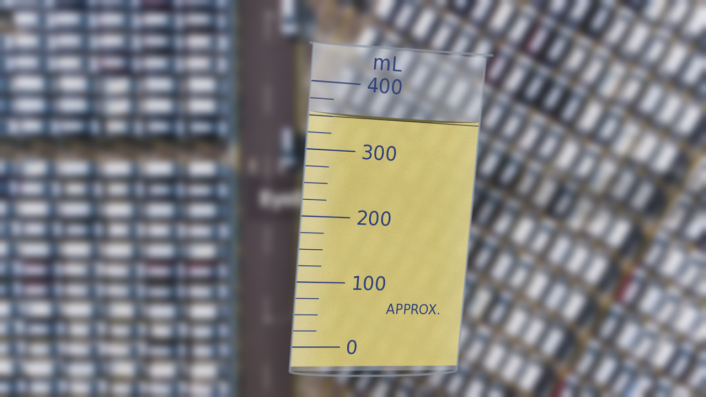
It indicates 350 mL
